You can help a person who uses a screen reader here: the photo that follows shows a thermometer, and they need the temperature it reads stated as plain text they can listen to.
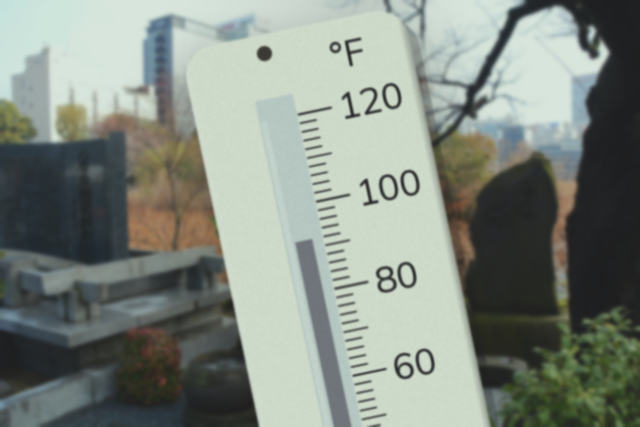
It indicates 92 °F
